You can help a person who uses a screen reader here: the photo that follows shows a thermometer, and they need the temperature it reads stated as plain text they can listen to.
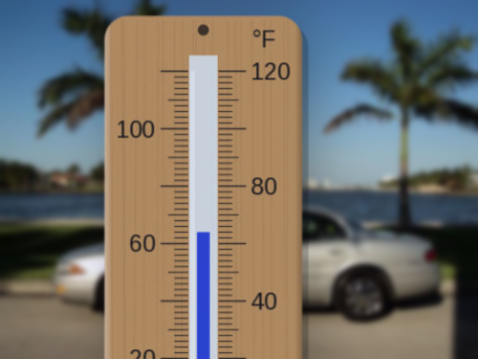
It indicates 64 °F
